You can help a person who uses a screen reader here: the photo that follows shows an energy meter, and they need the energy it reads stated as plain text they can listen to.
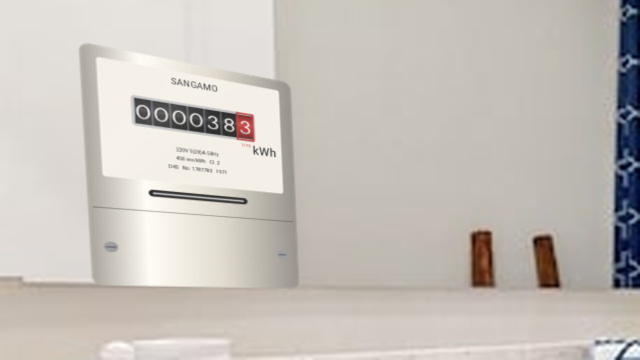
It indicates 38.3 kWh
